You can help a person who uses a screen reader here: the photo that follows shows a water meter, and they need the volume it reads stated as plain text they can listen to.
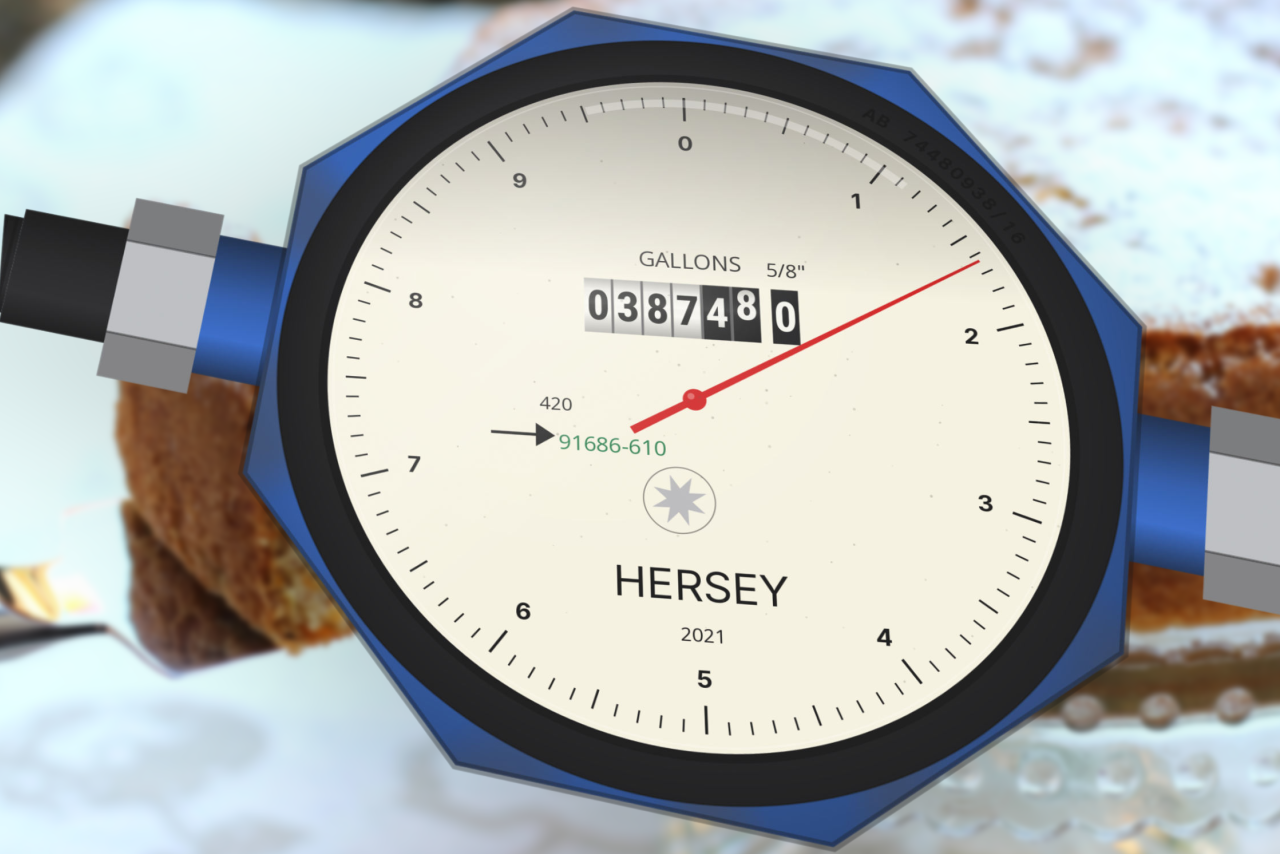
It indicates 387481.6 gal
